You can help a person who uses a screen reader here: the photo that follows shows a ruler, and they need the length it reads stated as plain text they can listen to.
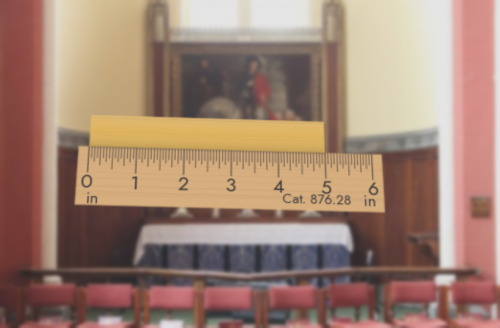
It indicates 5 in
